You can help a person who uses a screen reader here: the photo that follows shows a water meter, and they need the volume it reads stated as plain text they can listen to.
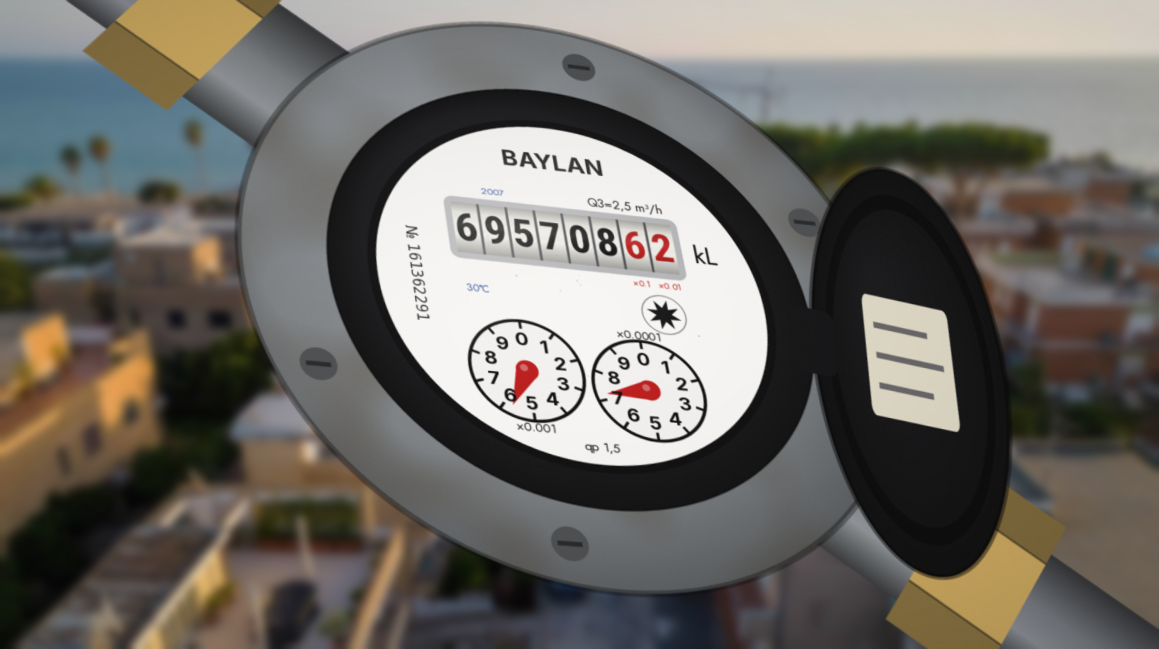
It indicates 695708.6257 kL
